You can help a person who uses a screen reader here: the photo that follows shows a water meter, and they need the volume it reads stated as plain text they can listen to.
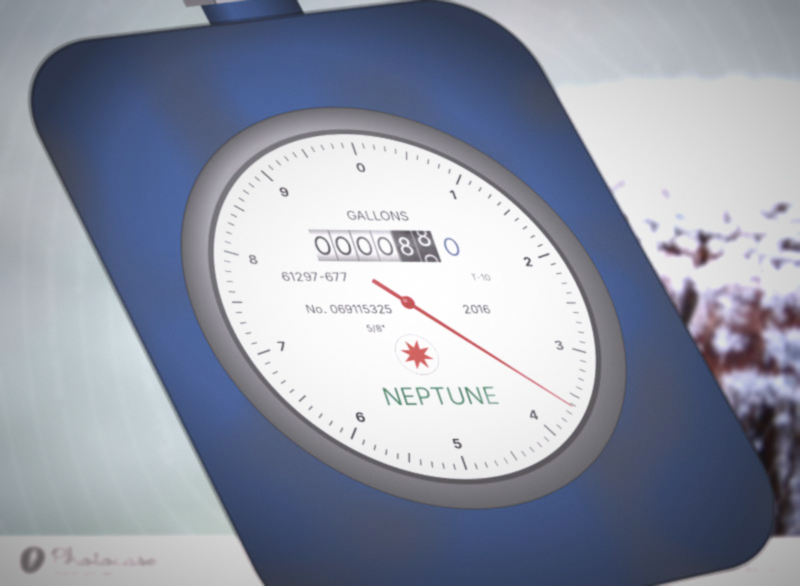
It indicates 883.6 gal
